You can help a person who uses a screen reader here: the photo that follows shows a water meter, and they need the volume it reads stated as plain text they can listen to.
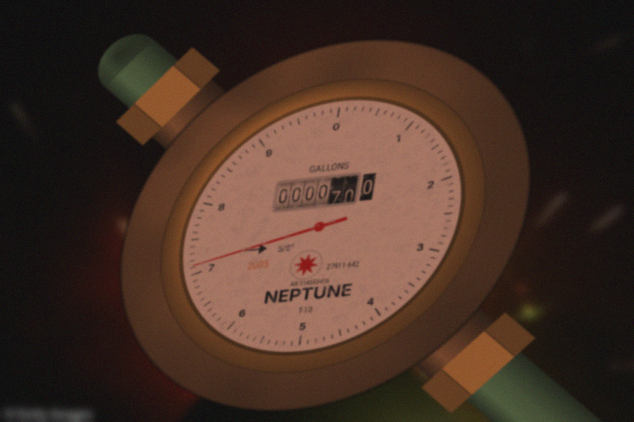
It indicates 697.1 gal
